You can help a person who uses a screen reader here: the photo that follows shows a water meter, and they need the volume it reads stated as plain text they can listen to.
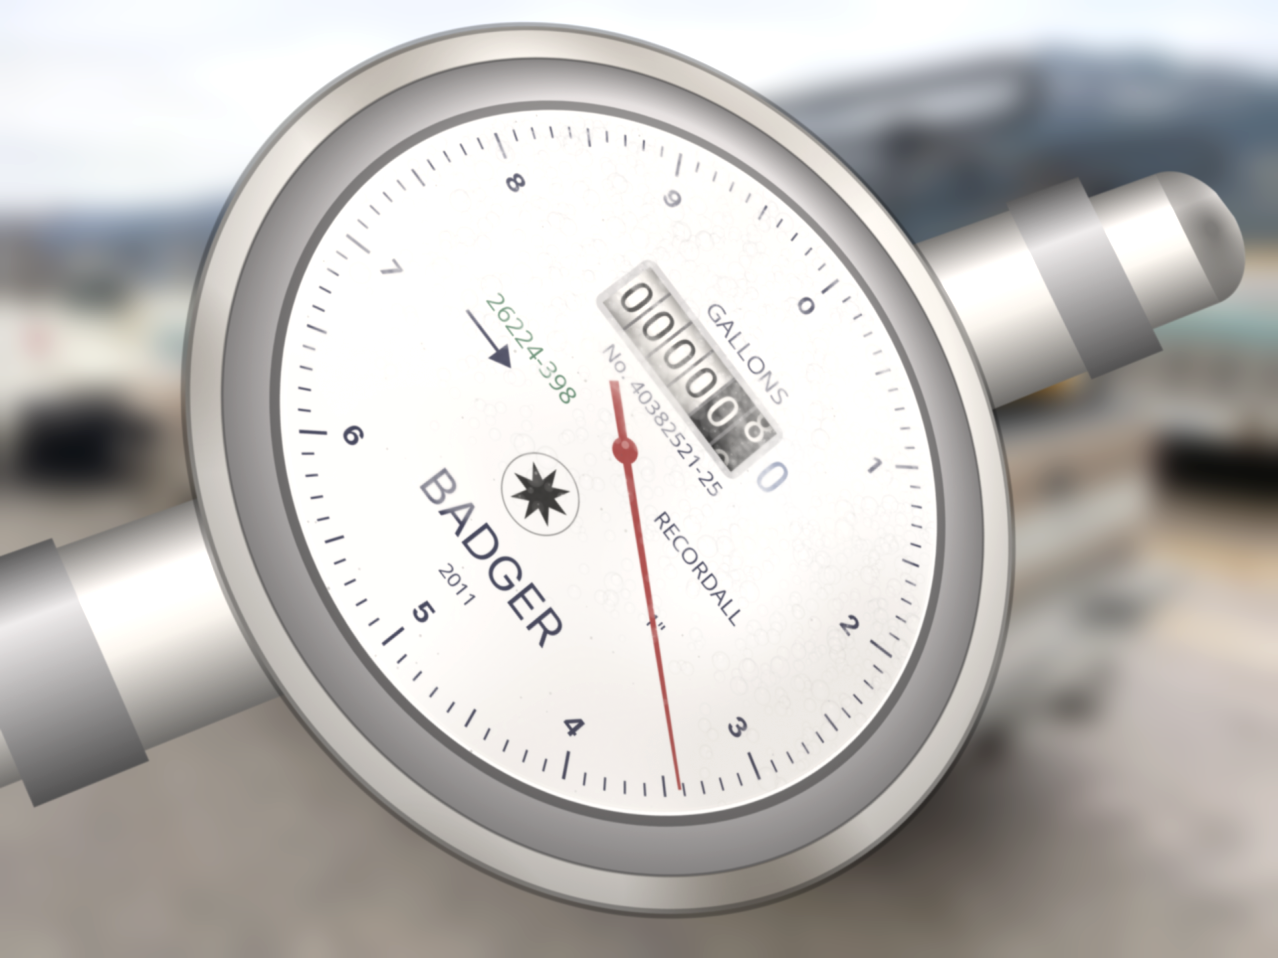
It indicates 83.4 gal
